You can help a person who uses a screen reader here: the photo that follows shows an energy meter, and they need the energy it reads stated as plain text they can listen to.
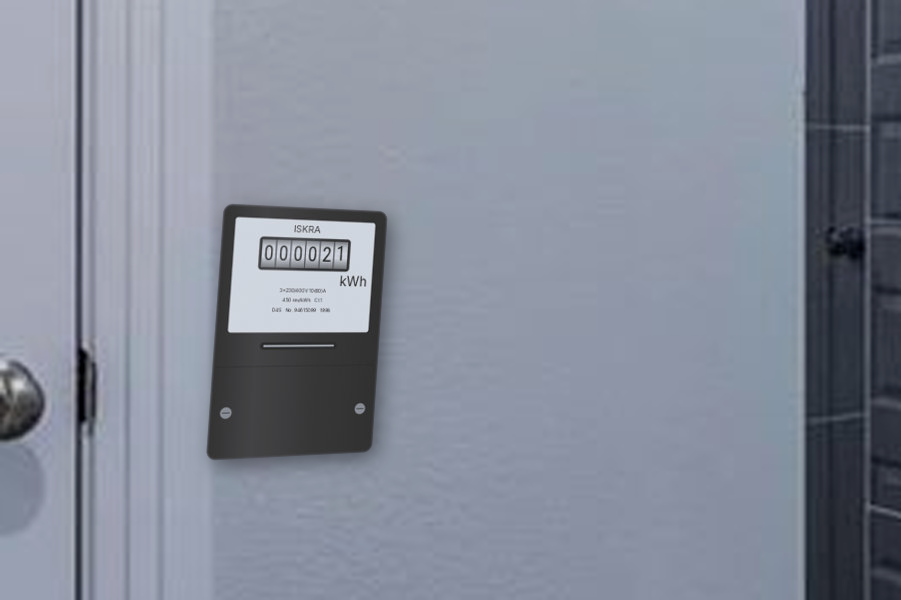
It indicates 21 kWh
